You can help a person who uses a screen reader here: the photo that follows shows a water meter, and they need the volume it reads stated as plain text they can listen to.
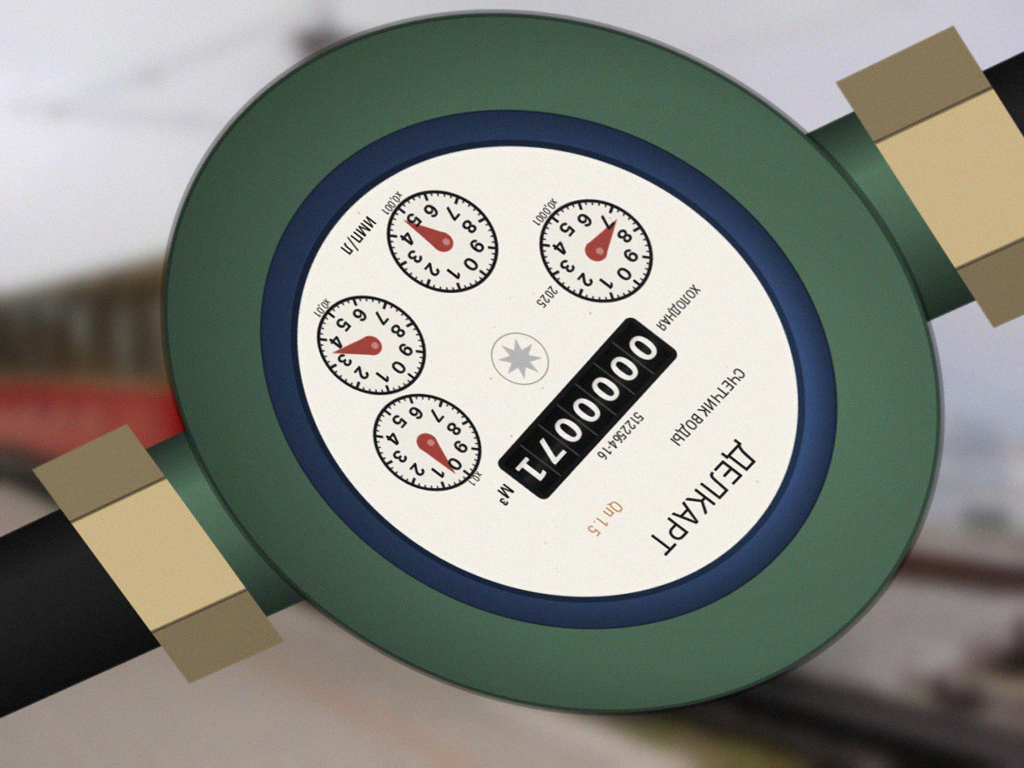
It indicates 71.0347 m³
